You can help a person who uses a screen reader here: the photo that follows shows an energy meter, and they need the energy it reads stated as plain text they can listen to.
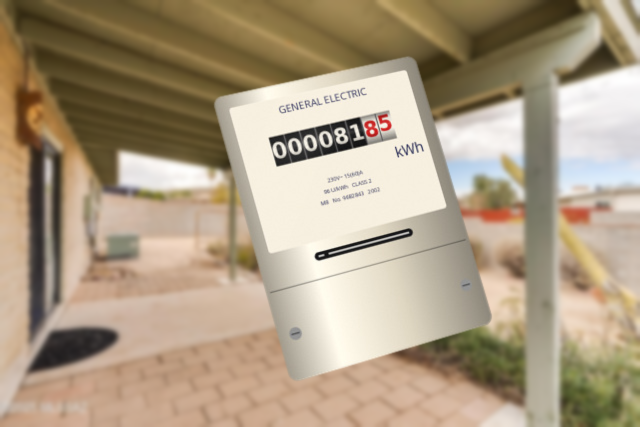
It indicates 81.85 kWh
